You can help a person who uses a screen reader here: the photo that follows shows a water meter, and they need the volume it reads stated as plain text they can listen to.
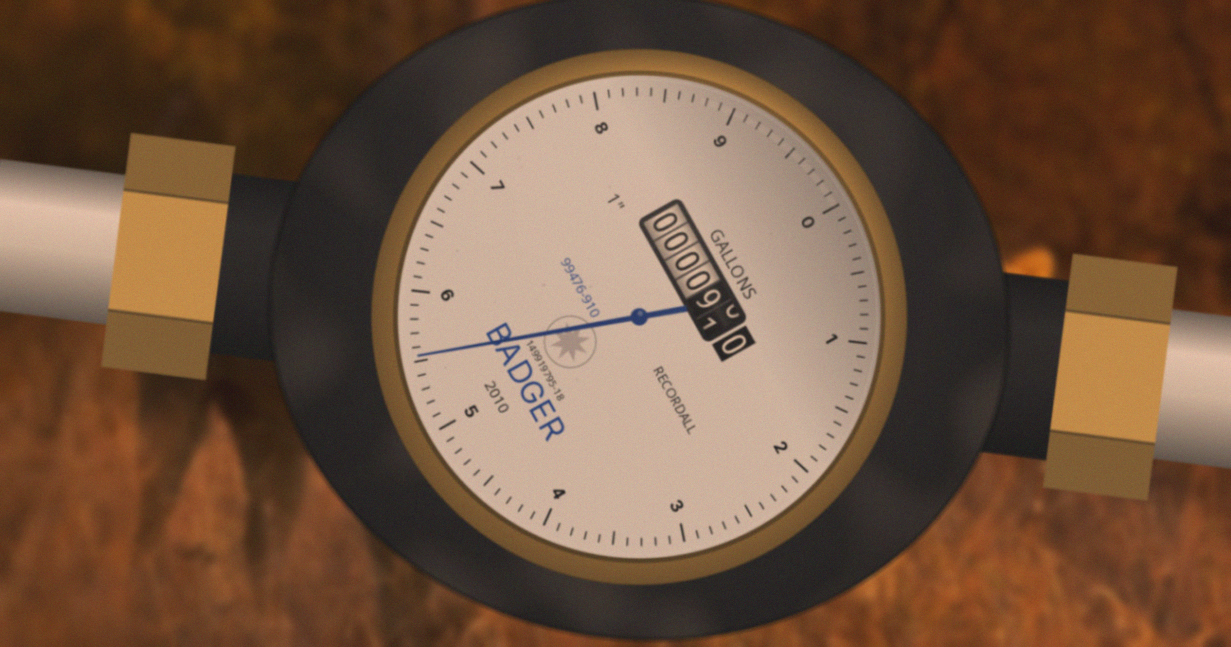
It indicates 905.5 gal
